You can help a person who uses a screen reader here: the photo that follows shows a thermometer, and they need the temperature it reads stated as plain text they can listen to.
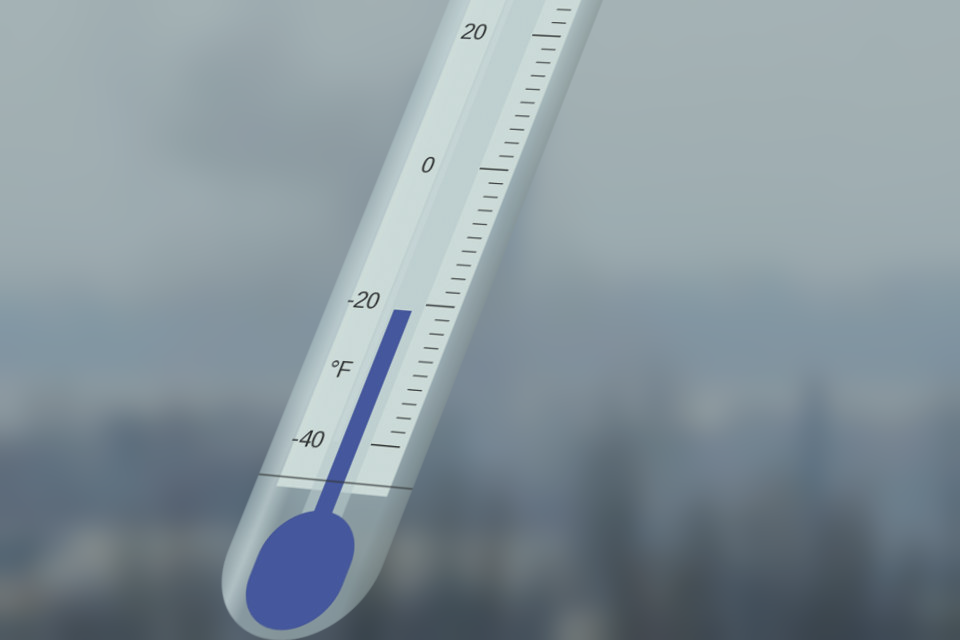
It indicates -21 °F
